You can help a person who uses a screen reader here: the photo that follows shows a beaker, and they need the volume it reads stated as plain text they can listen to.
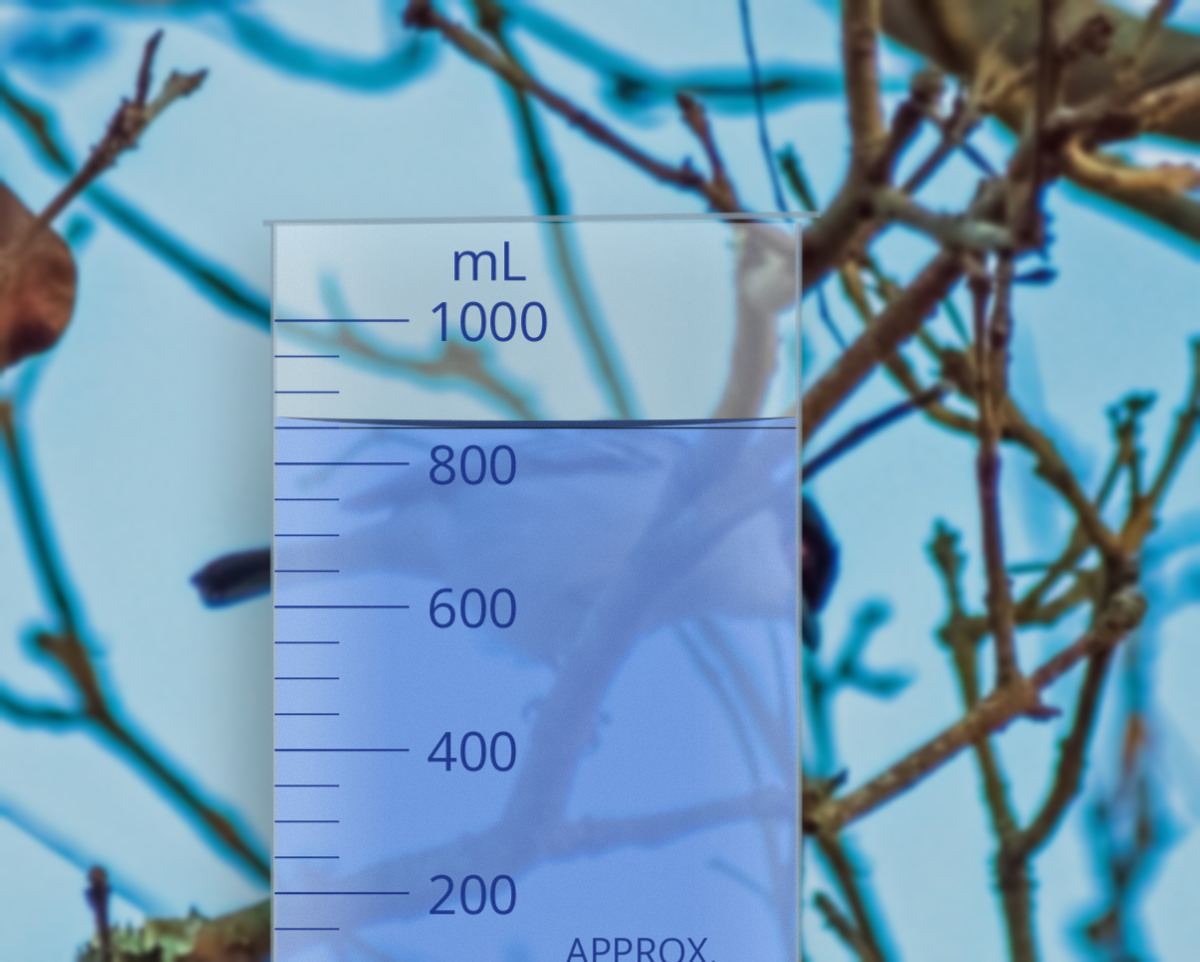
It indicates 850 mL
